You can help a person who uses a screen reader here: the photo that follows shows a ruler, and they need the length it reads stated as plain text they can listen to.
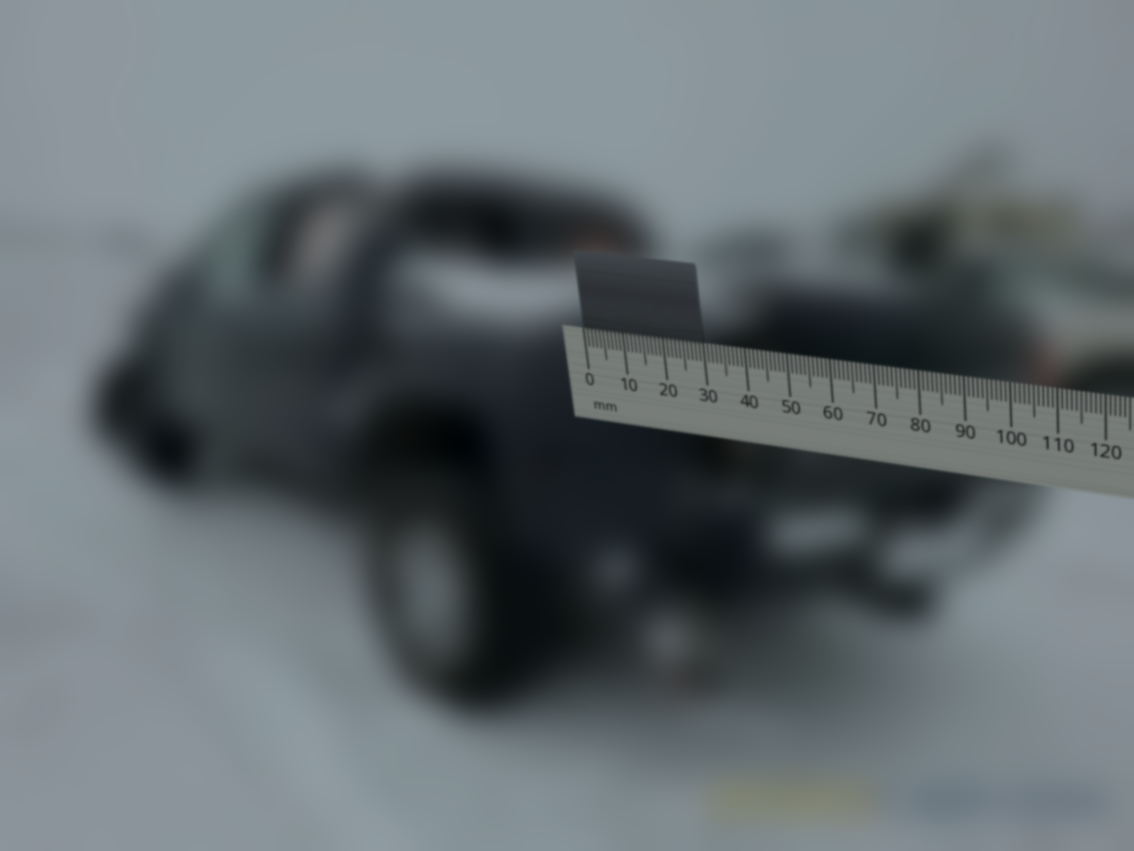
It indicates 30 mm
